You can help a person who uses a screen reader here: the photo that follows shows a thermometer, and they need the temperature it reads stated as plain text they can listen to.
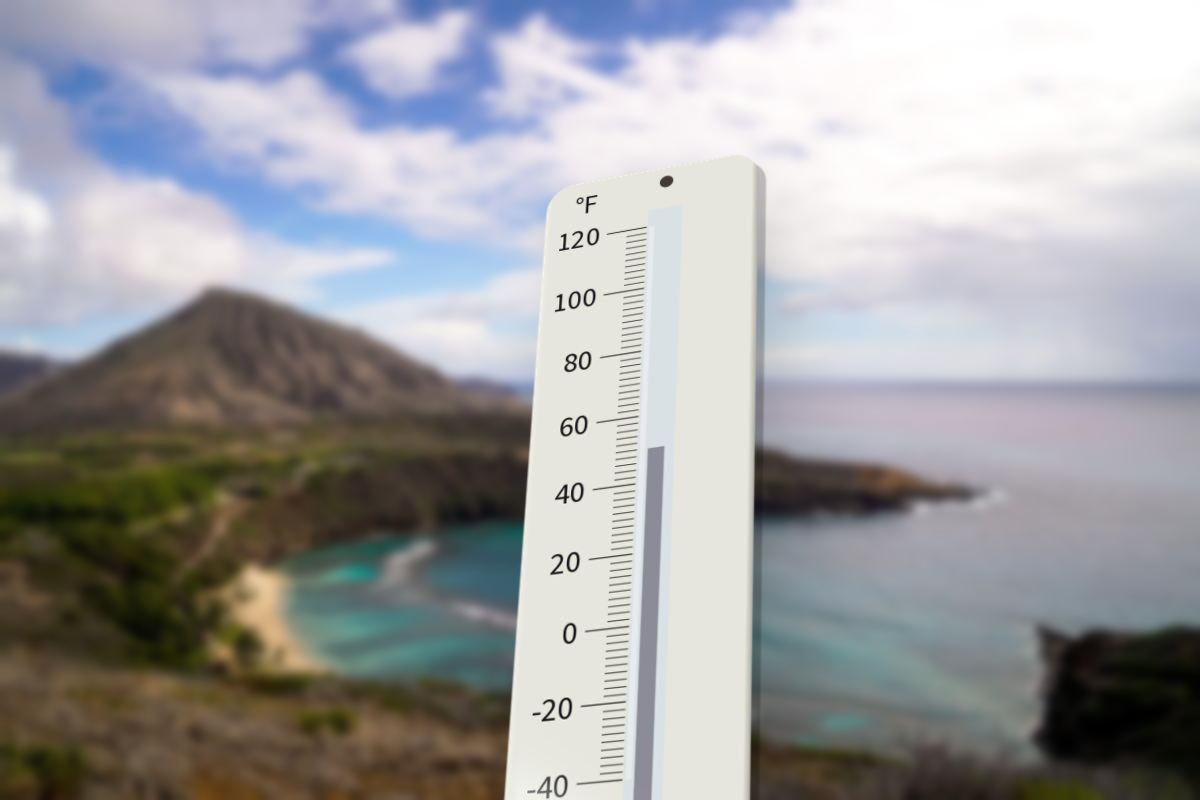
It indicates 50 °F
